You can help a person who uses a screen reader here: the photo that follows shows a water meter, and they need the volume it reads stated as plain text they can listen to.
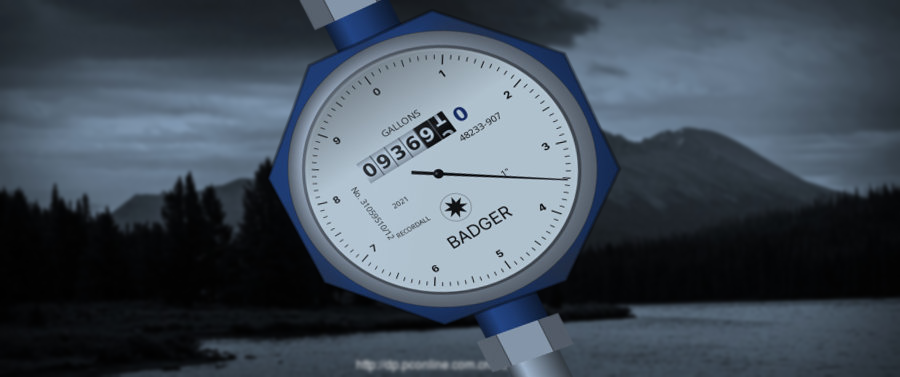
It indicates 936913.5 gal
